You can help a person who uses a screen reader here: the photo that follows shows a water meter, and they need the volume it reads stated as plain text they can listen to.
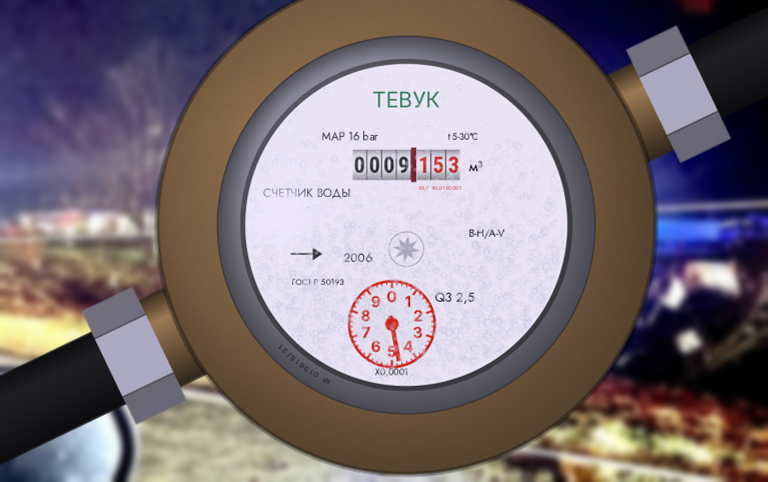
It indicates 9.1534 m³
